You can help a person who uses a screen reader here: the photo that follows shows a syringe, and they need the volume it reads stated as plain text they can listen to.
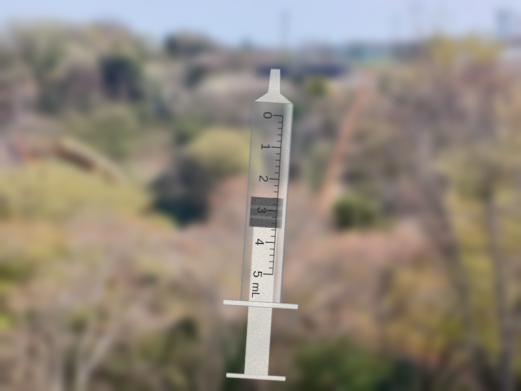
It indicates 2.6 mL
